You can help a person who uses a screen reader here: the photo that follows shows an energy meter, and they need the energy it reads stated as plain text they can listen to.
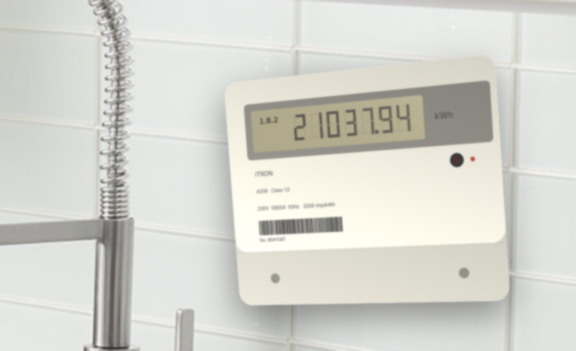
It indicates 21037.94 kWh
